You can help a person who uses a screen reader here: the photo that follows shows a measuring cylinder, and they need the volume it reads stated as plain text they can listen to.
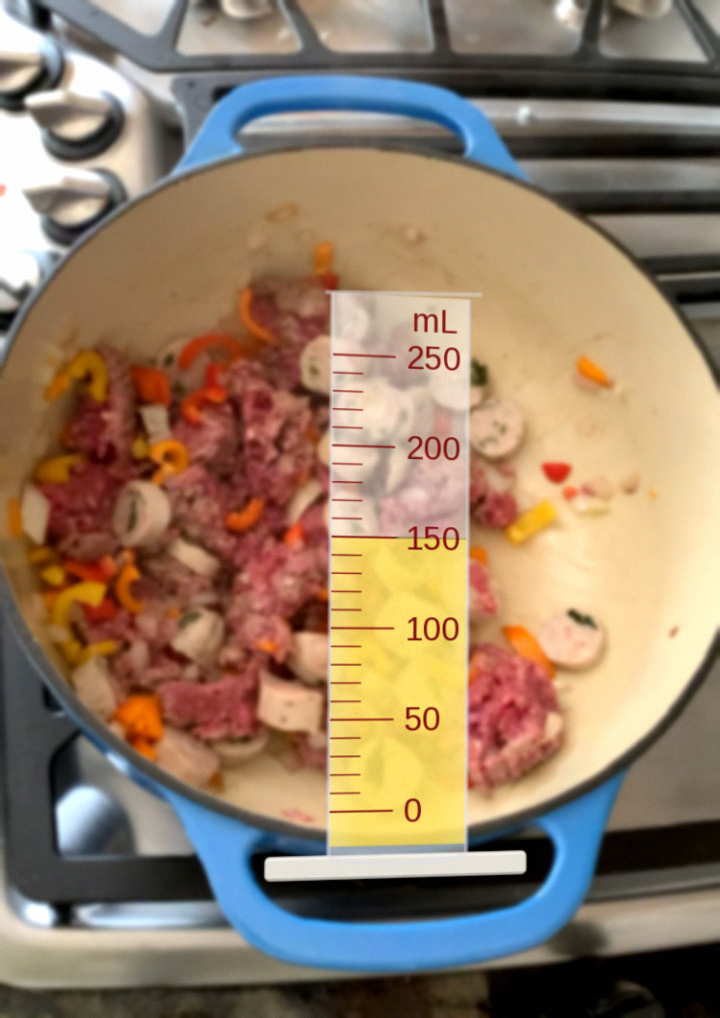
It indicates 150 mL
